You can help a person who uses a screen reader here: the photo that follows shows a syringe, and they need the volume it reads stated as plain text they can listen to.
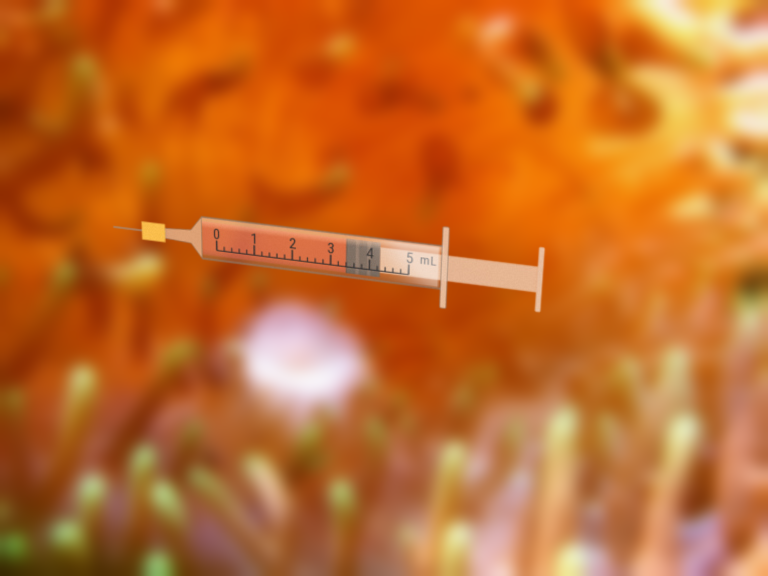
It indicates 3.4 mL
